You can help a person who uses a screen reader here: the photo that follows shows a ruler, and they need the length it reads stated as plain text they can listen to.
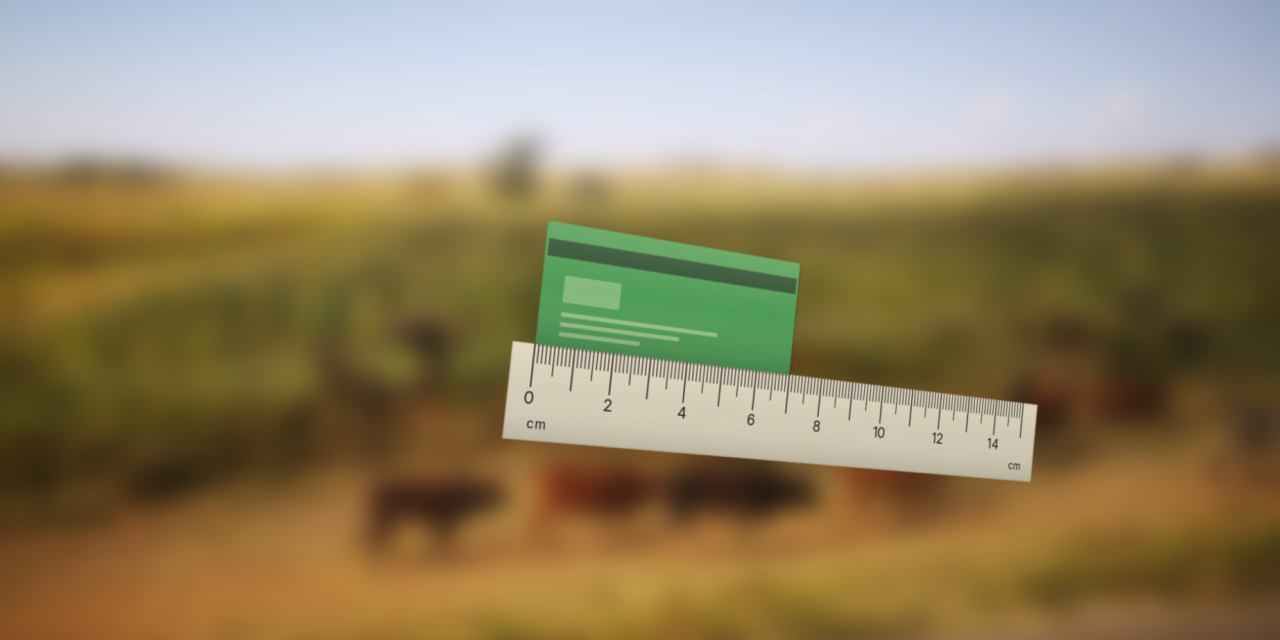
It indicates 7 cm
